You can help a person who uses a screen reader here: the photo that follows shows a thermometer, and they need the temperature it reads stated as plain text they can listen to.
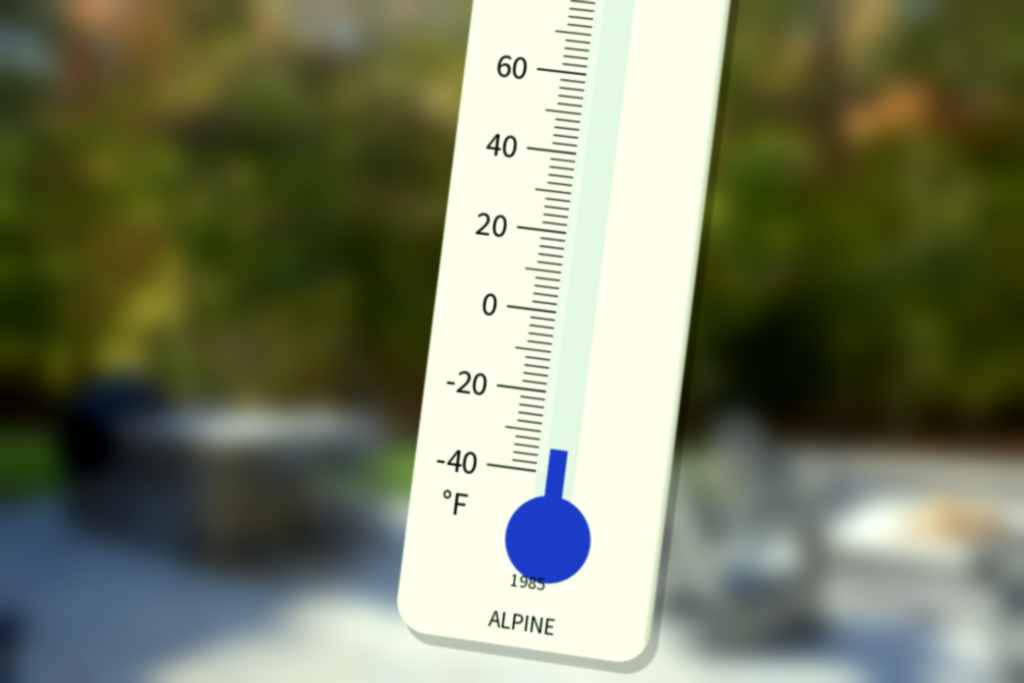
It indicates -34 °F
